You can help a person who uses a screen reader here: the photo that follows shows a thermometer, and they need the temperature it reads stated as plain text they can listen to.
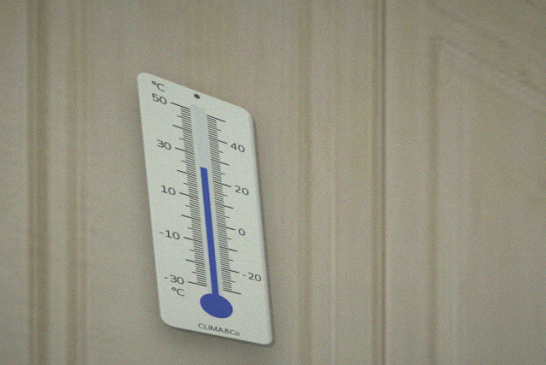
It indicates 25 °C
